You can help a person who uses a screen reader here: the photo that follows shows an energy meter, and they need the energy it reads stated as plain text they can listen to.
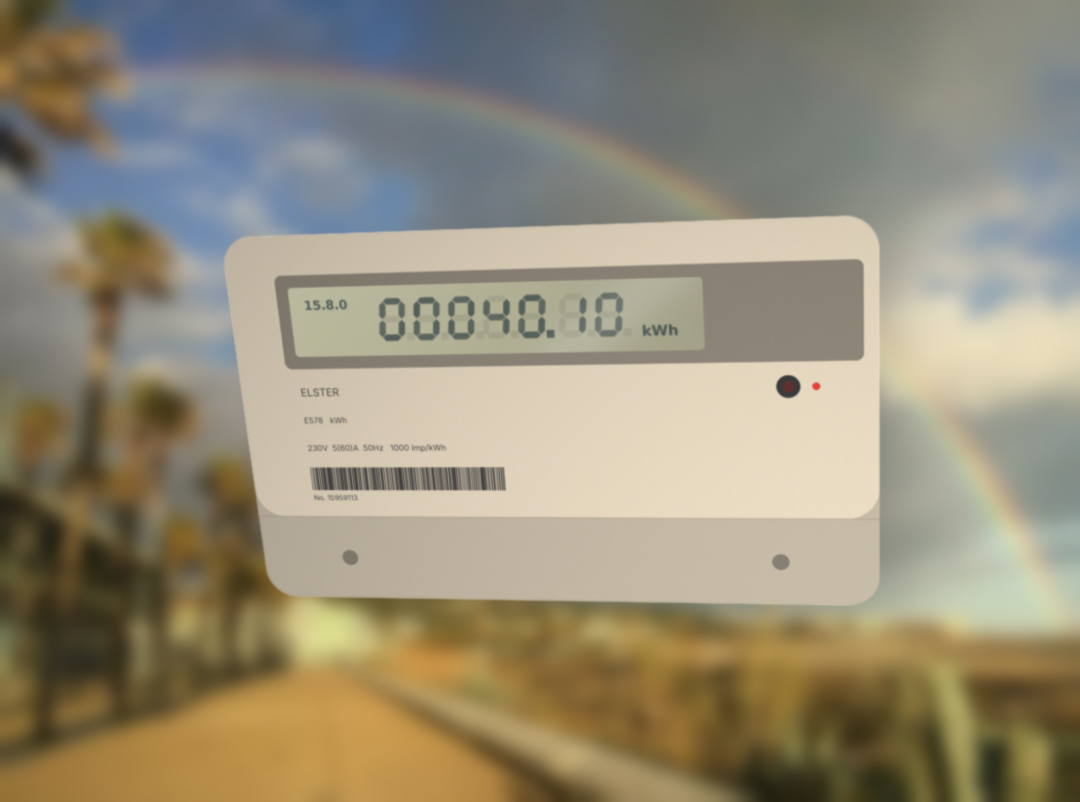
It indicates 40.10 kWh
